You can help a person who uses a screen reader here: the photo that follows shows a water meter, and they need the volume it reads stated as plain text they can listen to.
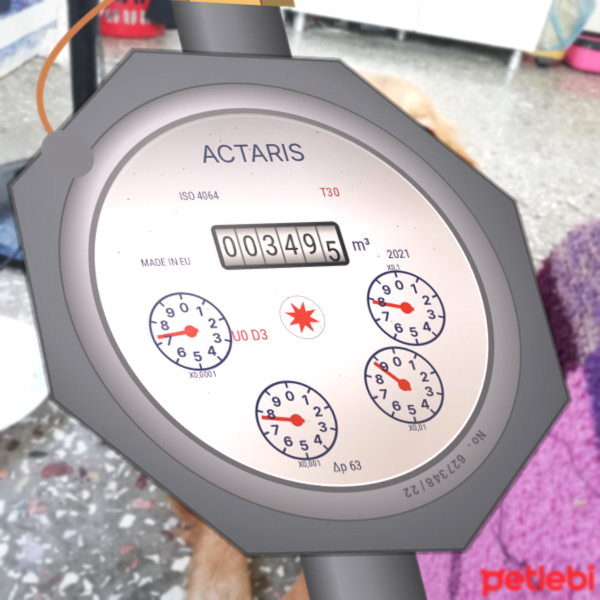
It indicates 3494.7877 m³
